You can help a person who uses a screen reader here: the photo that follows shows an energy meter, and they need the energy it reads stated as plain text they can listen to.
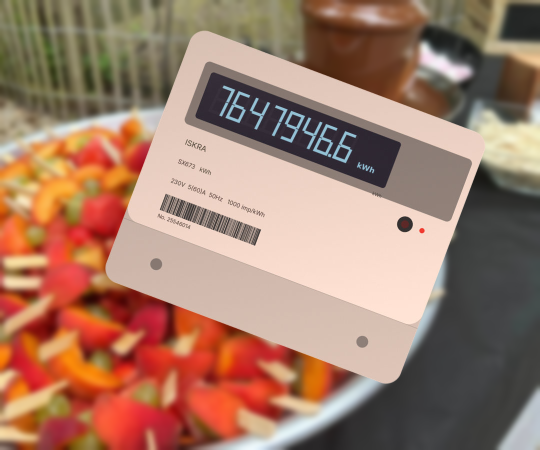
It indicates 7647946.6 kWh
